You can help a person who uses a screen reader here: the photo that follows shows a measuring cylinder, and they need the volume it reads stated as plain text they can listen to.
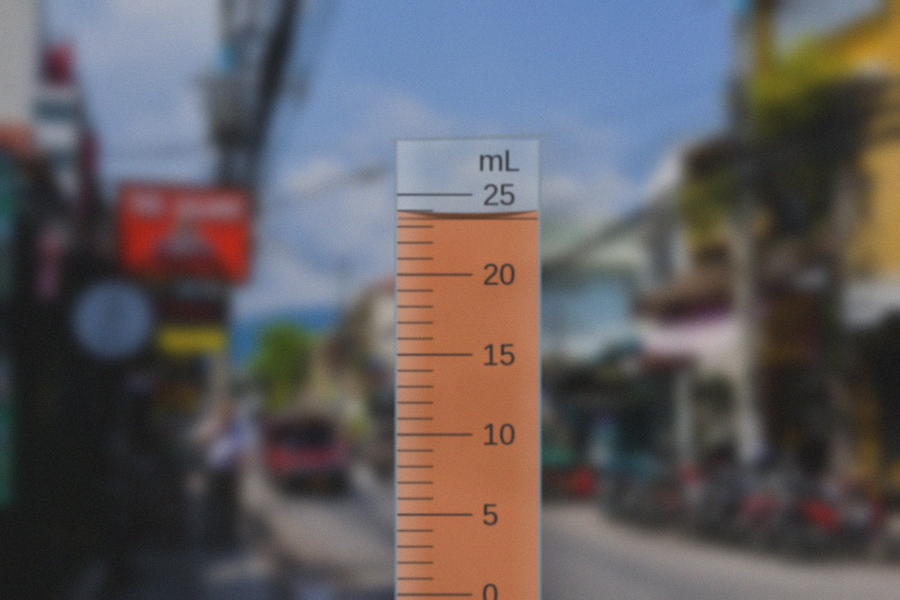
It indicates 23.5 mL
